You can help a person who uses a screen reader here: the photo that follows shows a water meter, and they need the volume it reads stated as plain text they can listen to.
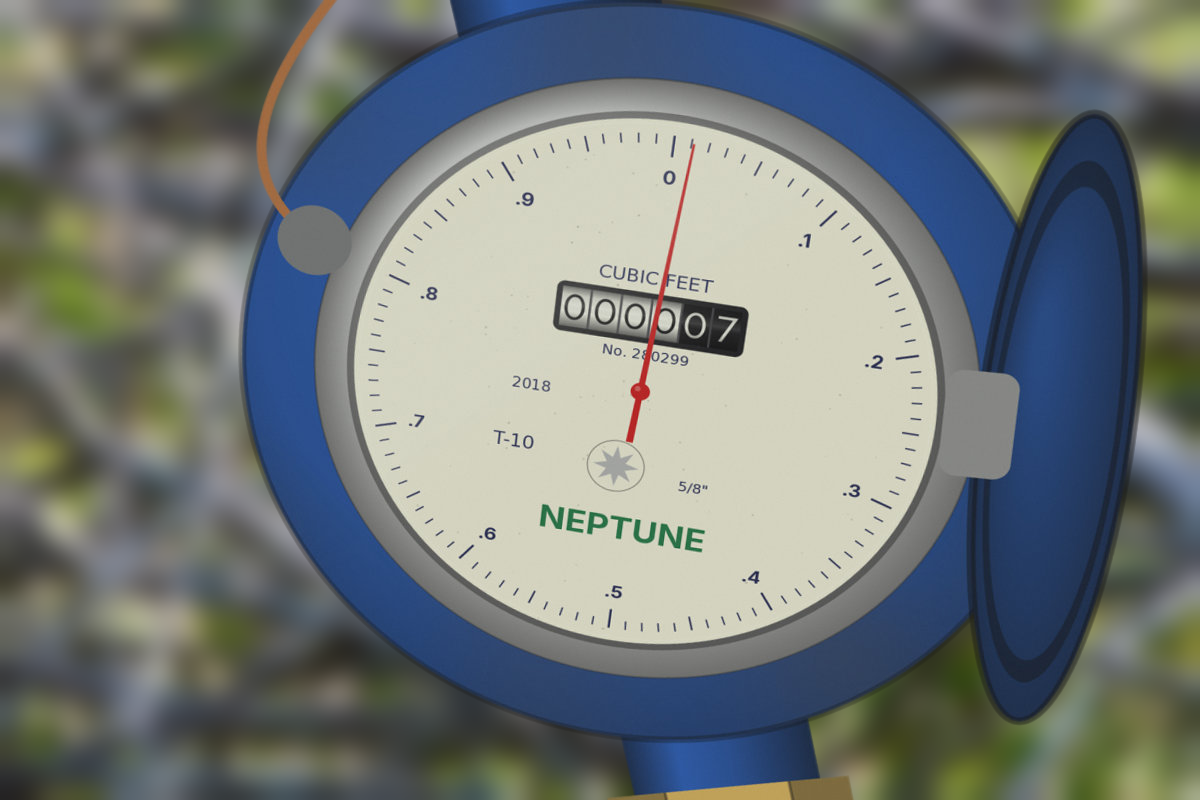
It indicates 7.01 ft³
